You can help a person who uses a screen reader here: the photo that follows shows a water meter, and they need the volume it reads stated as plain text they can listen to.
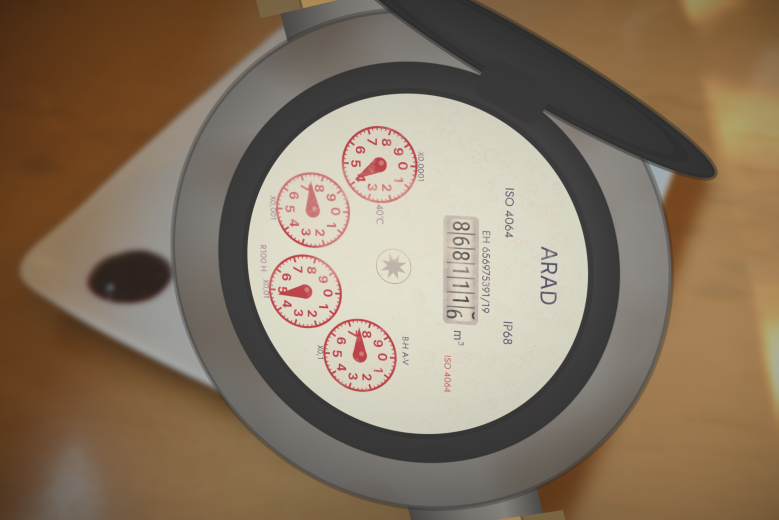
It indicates 8681115.7474 m³
